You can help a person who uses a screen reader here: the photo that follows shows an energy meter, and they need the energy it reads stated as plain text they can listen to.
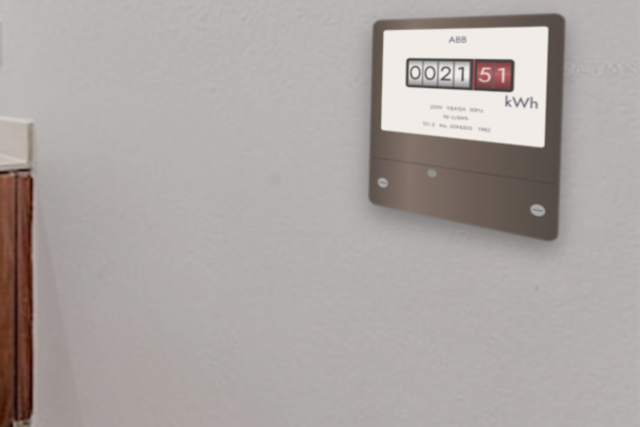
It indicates 21.51 kWh
